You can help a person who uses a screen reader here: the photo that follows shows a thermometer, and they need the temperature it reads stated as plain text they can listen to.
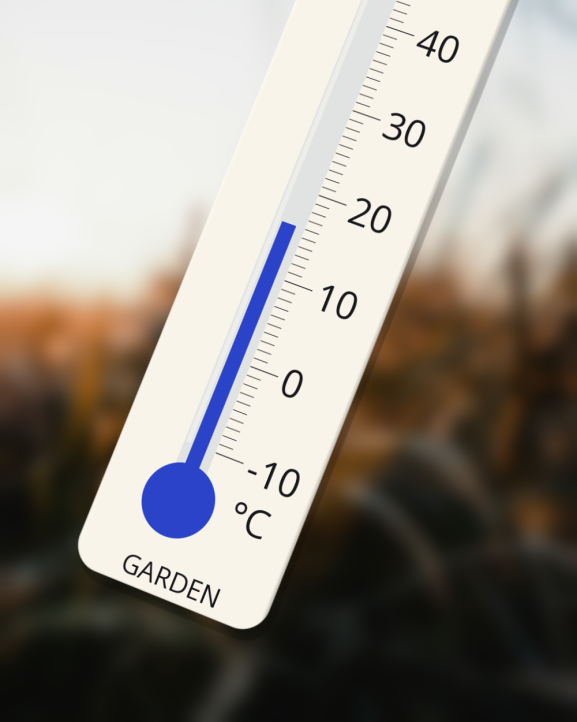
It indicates 16 °C
